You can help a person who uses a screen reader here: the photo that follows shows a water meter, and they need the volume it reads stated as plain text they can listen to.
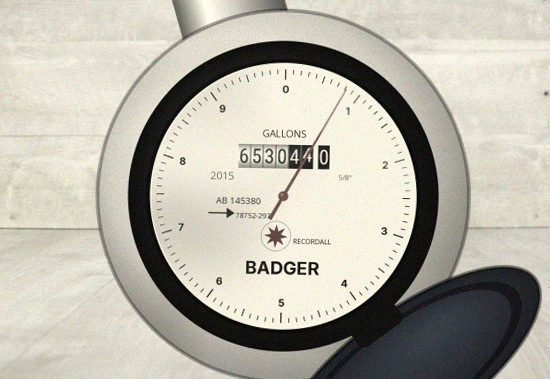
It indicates 6530440.8 gal
